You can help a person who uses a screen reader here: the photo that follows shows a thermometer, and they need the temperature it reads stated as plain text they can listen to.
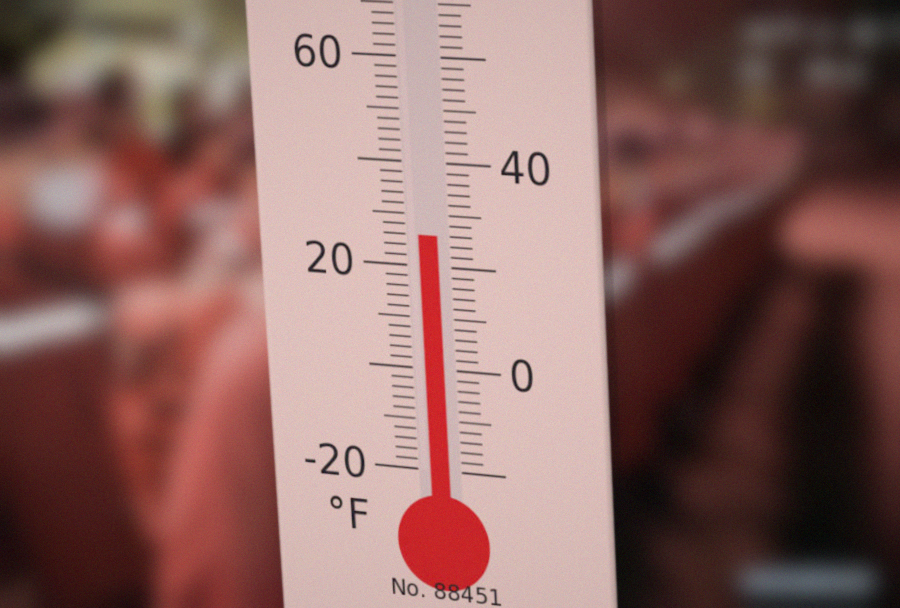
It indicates 26 °F
